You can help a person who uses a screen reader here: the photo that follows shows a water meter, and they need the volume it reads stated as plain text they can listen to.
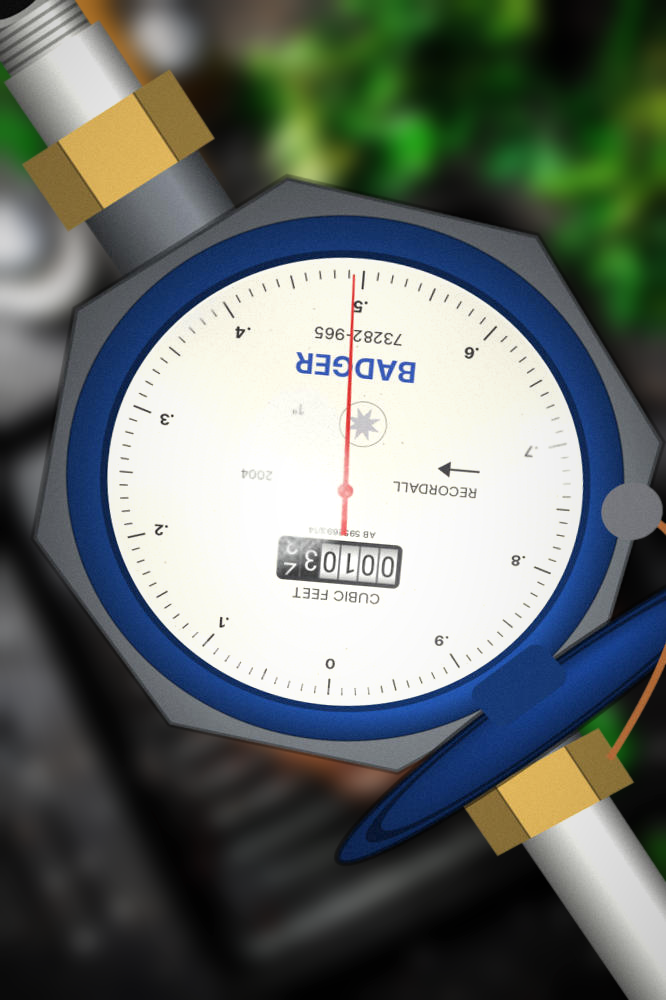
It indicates 1032.49 ft³
